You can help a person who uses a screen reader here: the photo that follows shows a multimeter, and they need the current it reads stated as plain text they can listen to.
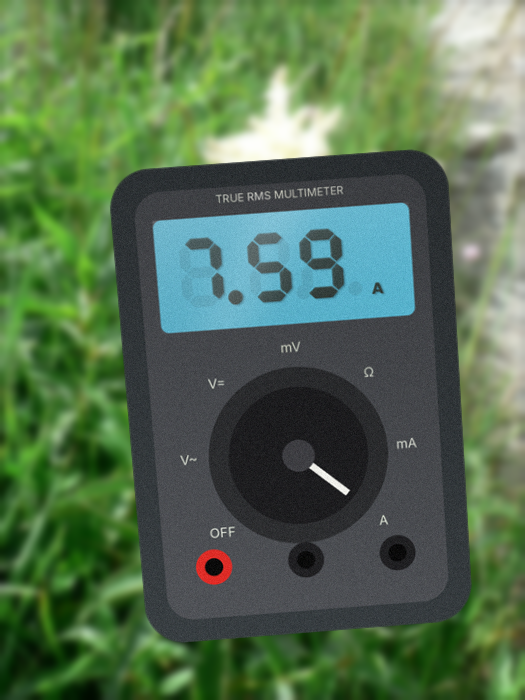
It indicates 7.59 A
